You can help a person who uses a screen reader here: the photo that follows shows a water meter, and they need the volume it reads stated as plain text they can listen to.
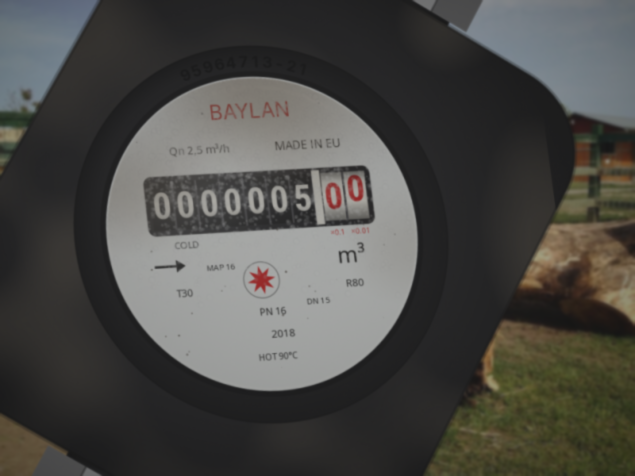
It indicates 5.00 m³
